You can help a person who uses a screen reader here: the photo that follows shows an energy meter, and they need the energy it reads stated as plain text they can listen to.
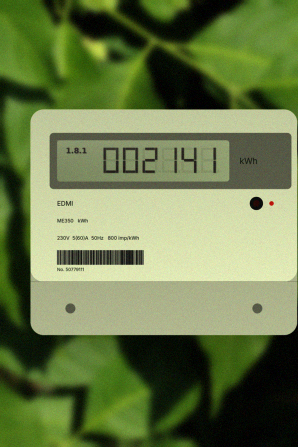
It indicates 2141 kWh
